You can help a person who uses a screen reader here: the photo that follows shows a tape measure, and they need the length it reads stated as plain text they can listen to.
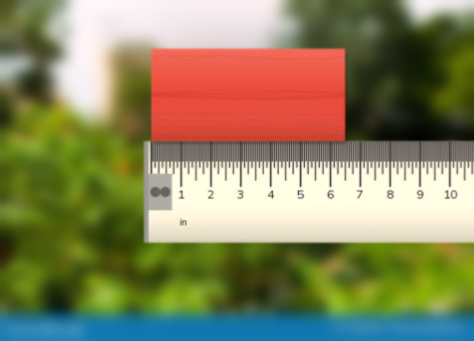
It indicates 6.5 in
